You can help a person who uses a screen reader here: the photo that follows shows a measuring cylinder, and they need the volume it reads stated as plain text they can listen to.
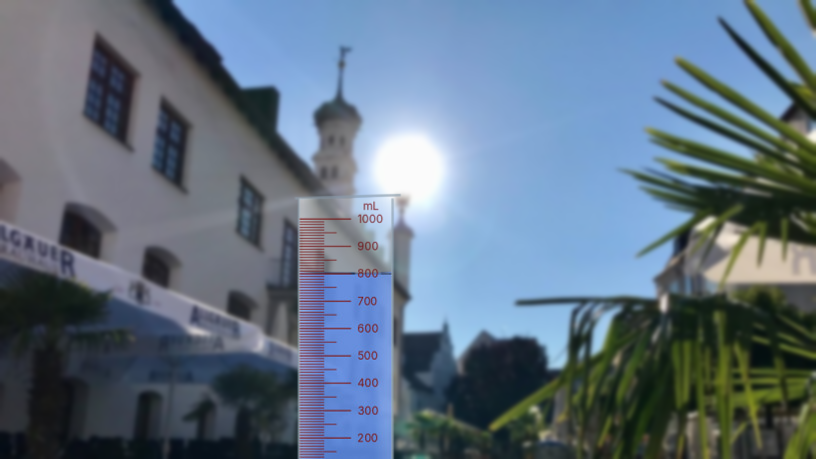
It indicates 800 mL
